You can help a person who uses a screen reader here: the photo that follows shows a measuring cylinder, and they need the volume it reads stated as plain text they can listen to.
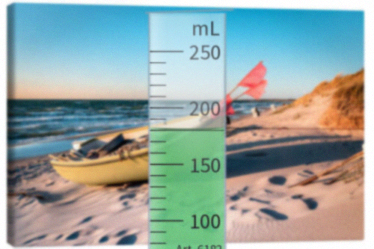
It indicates 180 mL
